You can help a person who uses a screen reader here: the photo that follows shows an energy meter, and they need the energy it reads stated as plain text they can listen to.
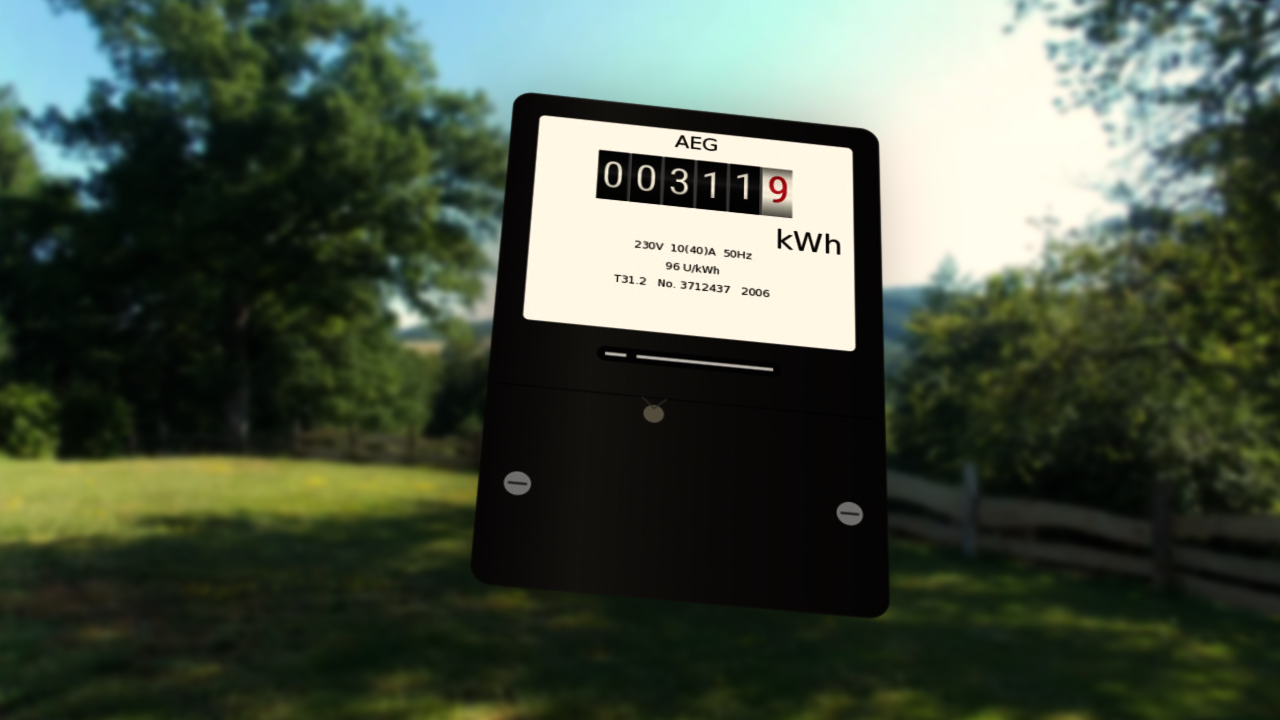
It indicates 311.9 kWh
